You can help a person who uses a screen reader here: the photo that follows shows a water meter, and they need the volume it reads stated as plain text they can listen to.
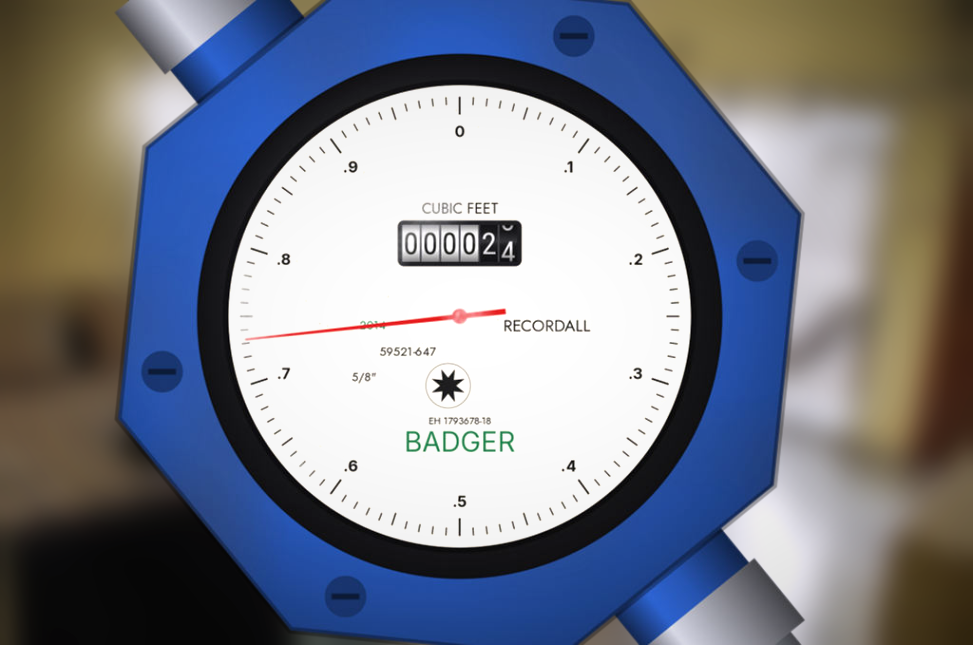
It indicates 23.73 ft³
